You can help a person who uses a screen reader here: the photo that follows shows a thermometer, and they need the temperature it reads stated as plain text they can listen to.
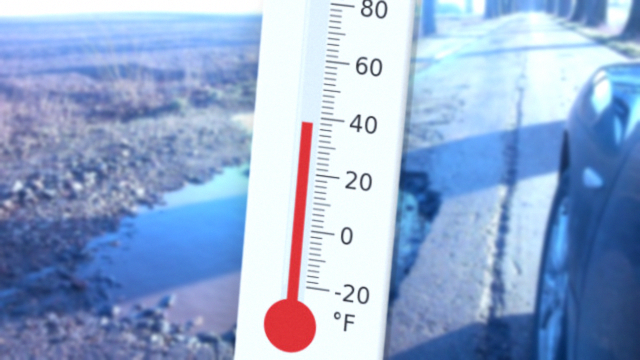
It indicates 38 °F
